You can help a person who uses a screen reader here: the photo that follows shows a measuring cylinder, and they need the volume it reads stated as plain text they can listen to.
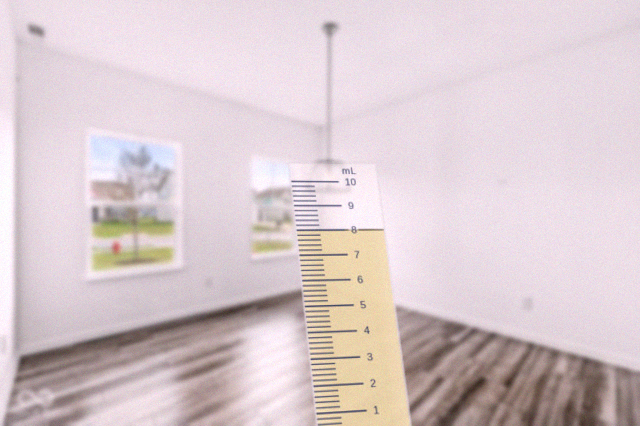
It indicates 8 mL
